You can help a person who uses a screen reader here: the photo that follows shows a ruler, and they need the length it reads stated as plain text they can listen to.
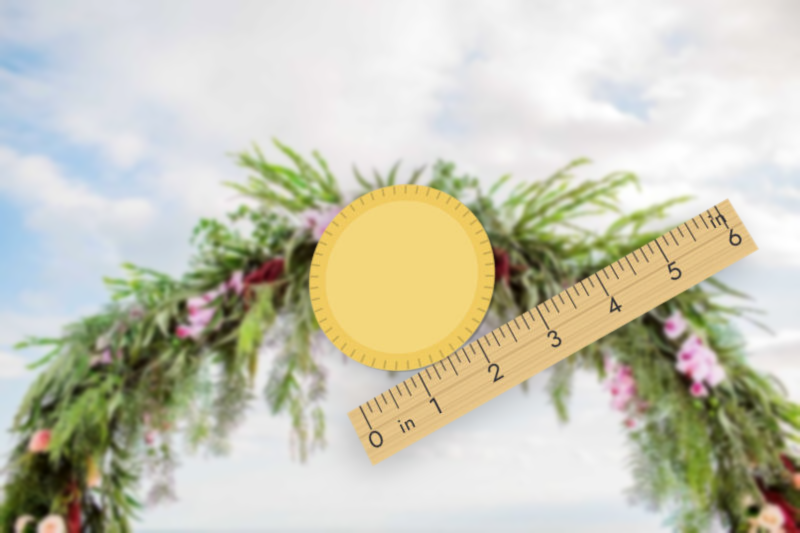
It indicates 2.875 in
